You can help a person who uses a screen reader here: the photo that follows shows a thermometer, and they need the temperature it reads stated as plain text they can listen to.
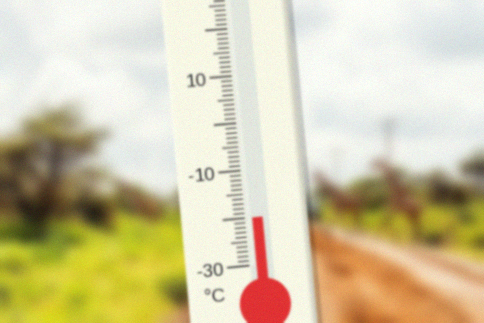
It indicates -20 °C
